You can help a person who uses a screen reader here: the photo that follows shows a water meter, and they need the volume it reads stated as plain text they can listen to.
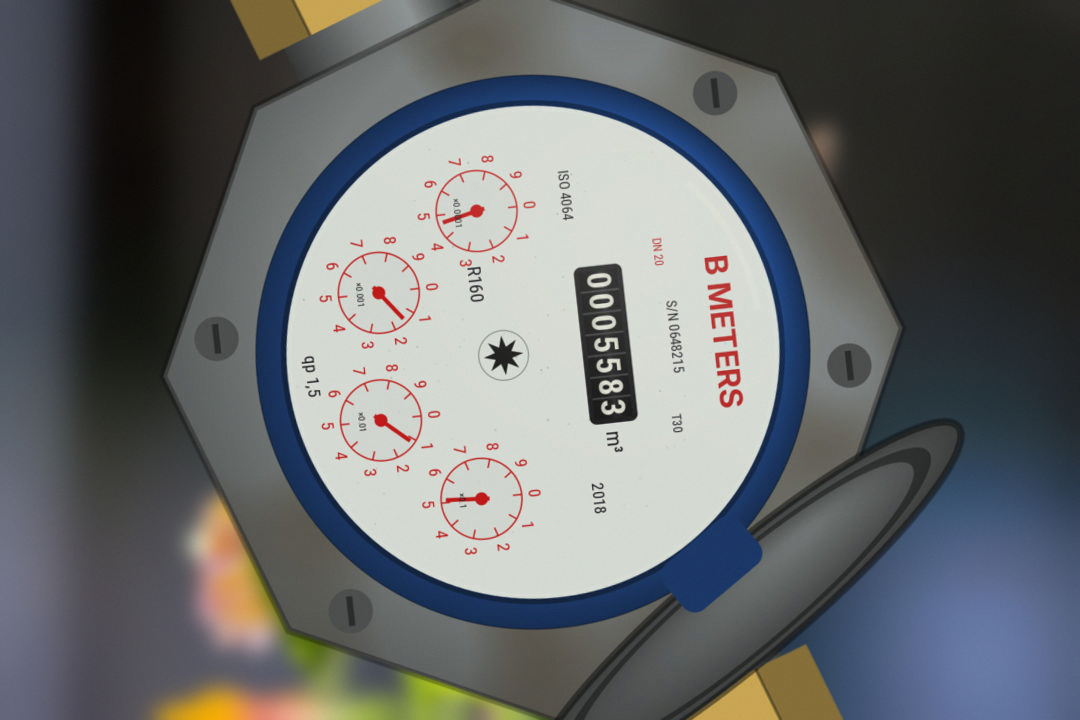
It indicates 5583.5114 m³
